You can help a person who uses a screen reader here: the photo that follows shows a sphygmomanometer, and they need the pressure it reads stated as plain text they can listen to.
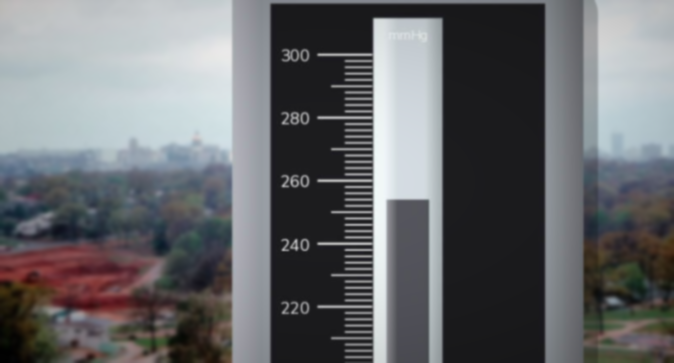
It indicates 254 mmHg
